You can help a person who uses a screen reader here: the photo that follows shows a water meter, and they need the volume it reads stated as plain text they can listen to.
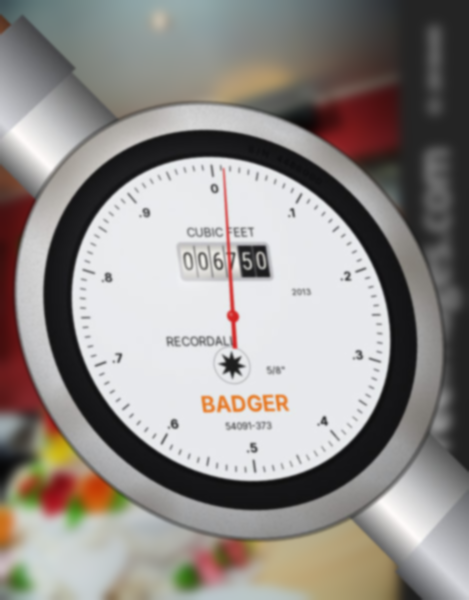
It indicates 6750.01 ft³
